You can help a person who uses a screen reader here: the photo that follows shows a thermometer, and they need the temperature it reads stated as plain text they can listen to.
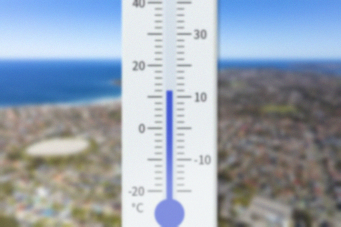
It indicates 12 °C
